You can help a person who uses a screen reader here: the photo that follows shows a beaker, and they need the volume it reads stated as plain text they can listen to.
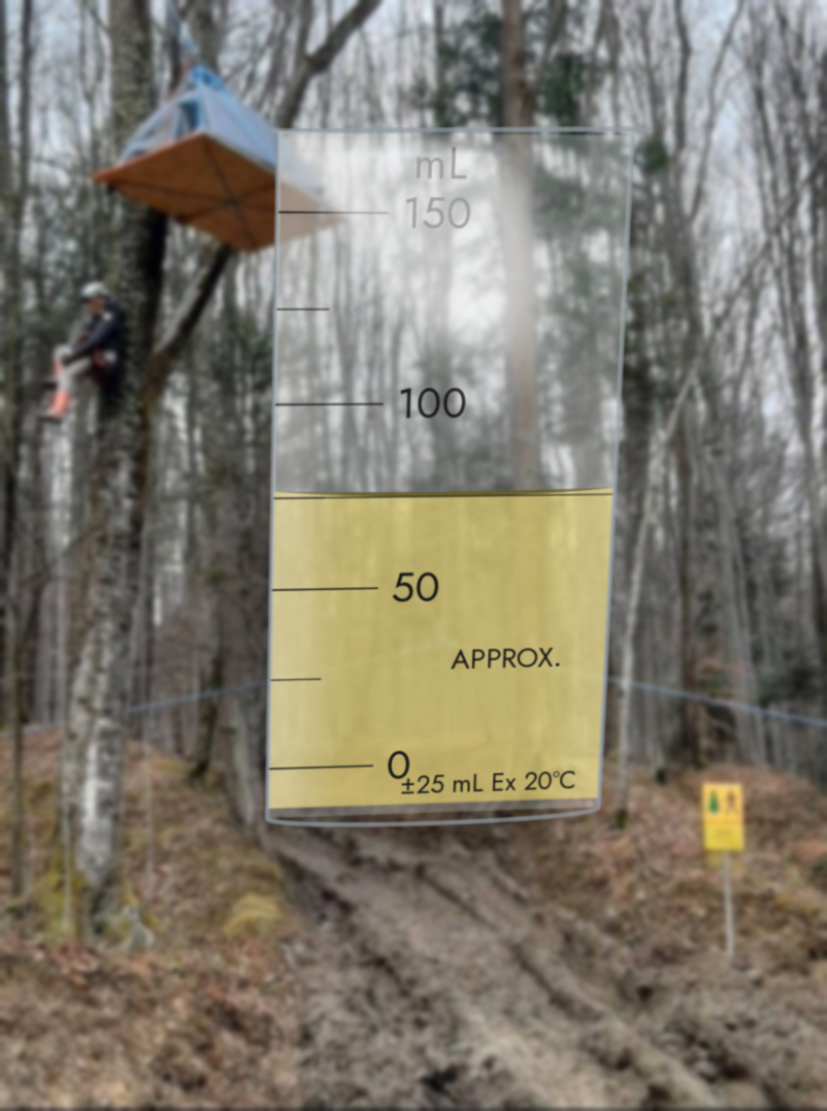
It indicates 75 mL
